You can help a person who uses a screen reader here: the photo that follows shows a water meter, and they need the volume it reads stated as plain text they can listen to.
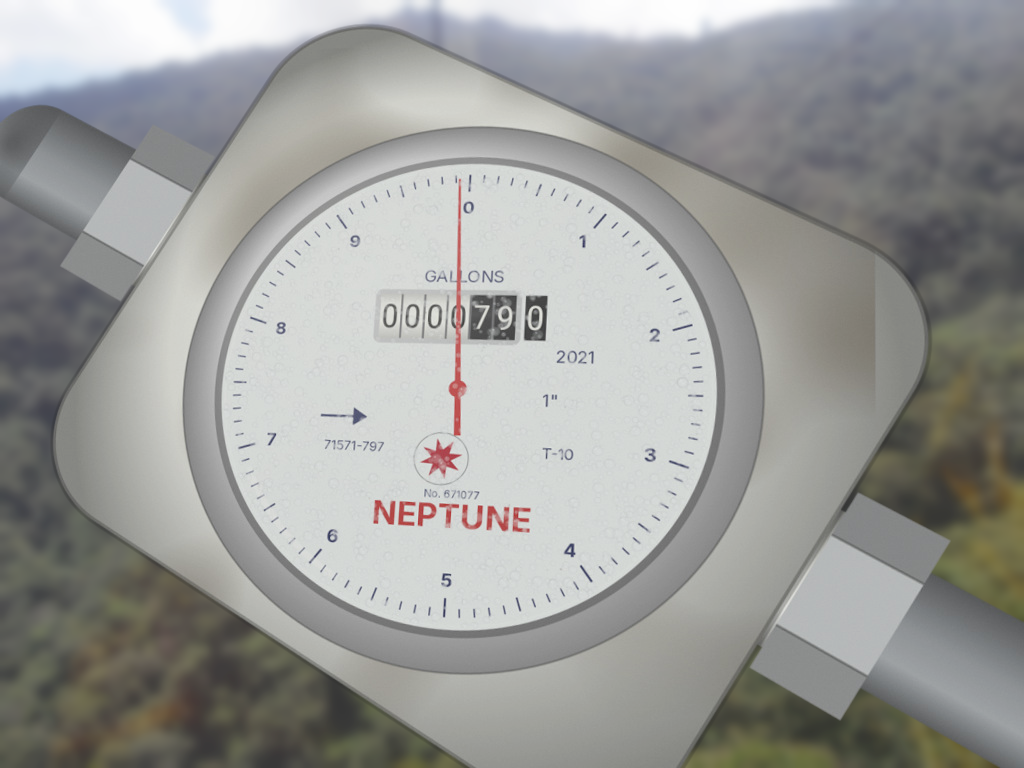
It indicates 789.9 gal
